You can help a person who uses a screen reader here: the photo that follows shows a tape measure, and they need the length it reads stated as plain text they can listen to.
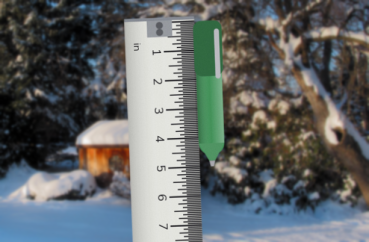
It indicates 5 in
